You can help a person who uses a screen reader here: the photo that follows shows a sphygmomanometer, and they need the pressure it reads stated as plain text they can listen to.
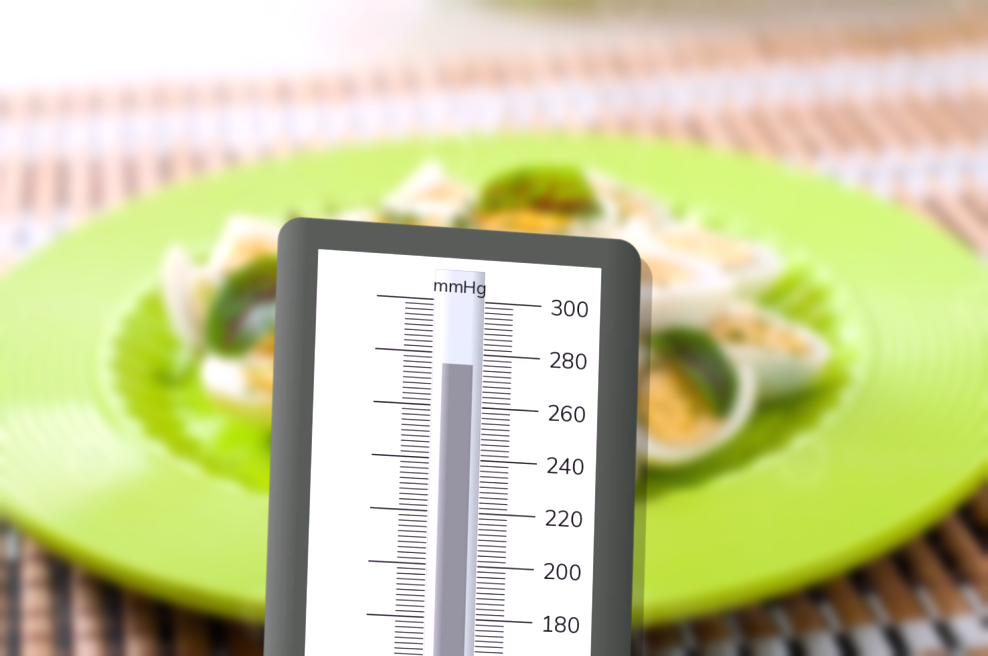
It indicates 276 mmHg
